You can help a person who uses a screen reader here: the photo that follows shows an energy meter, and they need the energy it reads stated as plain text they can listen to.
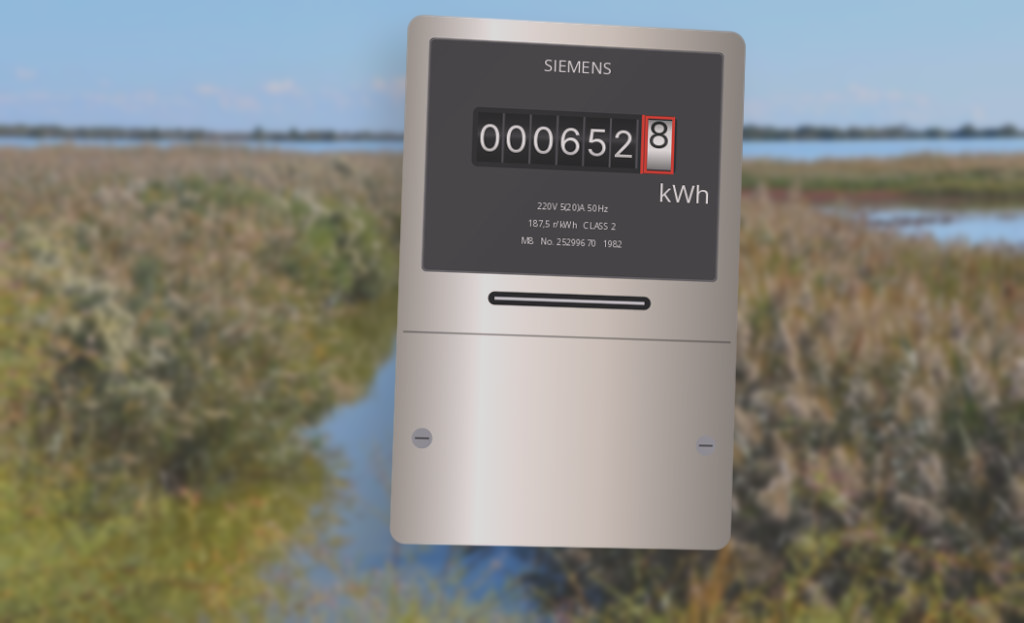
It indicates 652.8 kWh
